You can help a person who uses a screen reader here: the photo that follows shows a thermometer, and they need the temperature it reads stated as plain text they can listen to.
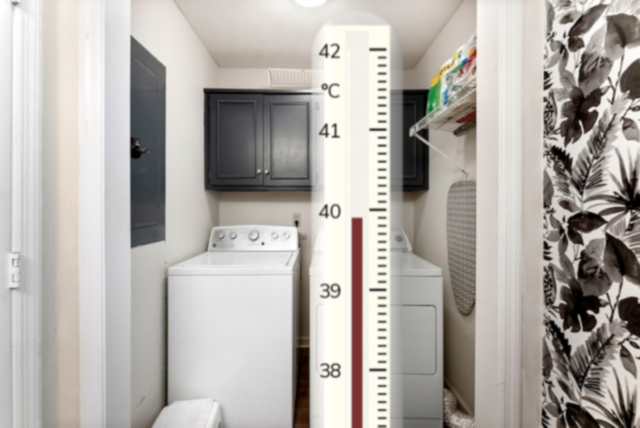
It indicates 39.9 °C
